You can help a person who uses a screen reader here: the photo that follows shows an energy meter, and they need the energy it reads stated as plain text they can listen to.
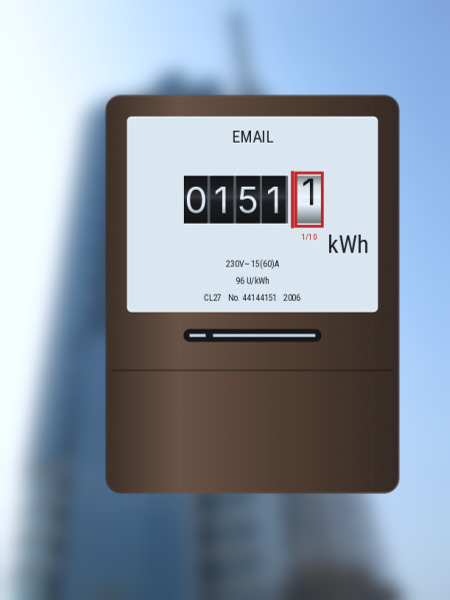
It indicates 151.1 kWh
